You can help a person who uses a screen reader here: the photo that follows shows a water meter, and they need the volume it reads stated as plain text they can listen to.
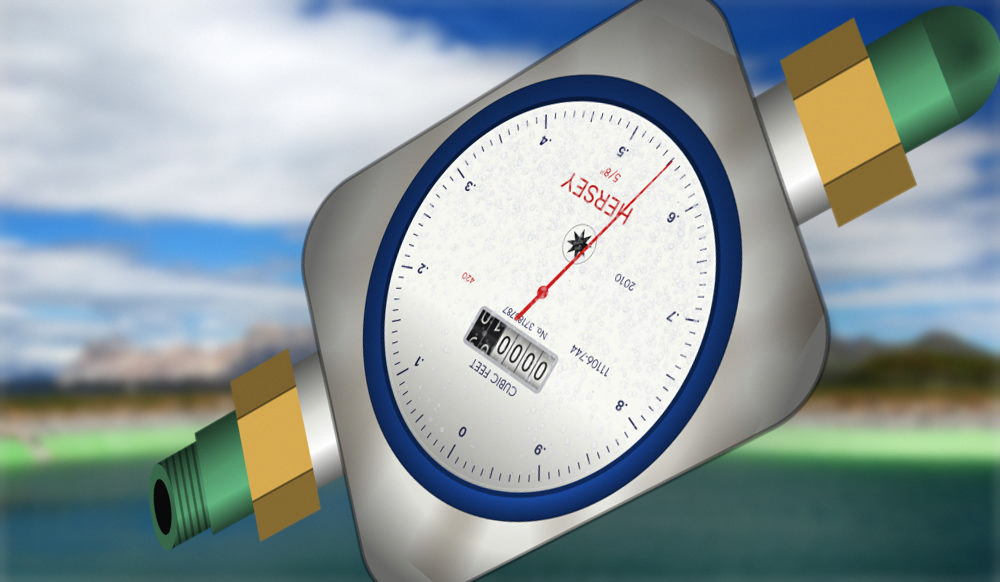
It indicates 9.55 ft³
